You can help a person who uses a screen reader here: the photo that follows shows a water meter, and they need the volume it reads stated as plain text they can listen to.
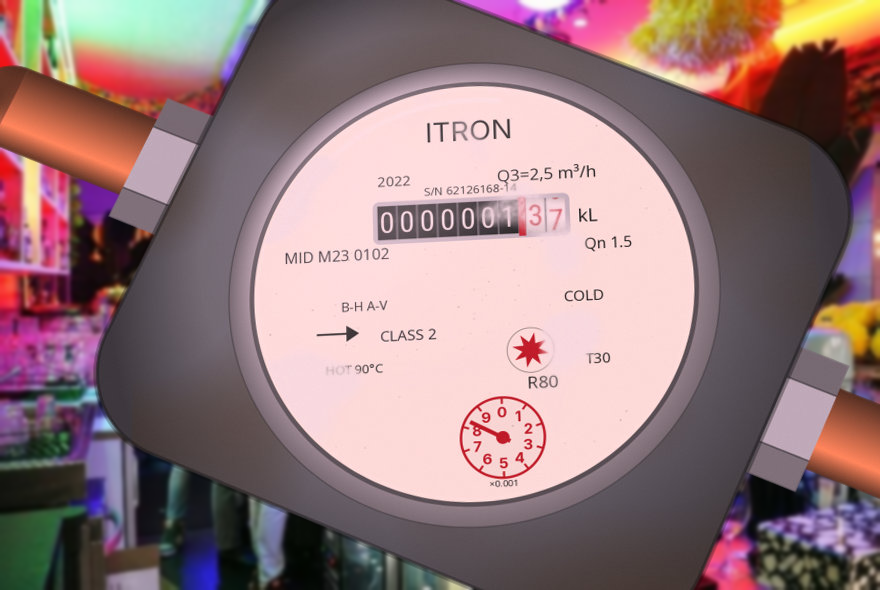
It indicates 1.368 kL
